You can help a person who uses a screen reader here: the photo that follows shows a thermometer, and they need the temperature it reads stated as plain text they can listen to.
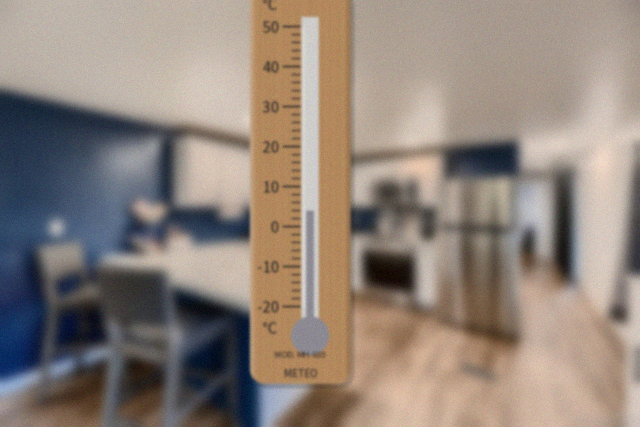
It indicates 4 °C
